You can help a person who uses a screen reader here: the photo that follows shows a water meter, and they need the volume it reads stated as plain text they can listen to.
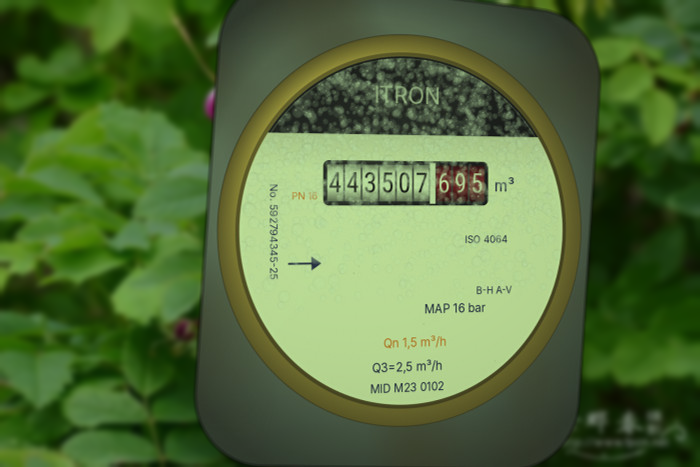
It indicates 443507.695 m³
